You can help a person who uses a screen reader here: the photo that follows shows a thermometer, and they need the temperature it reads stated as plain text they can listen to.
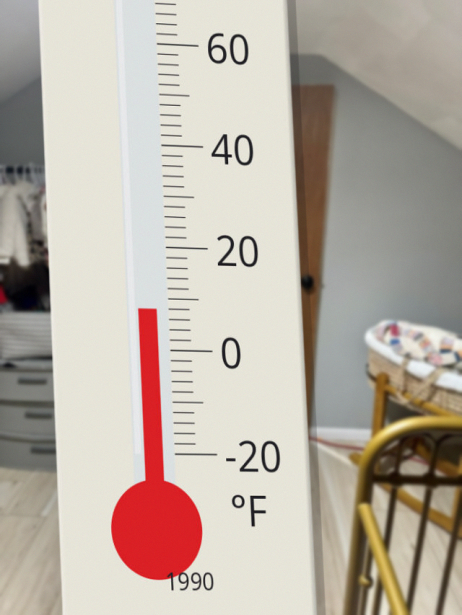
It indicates 8 °F
